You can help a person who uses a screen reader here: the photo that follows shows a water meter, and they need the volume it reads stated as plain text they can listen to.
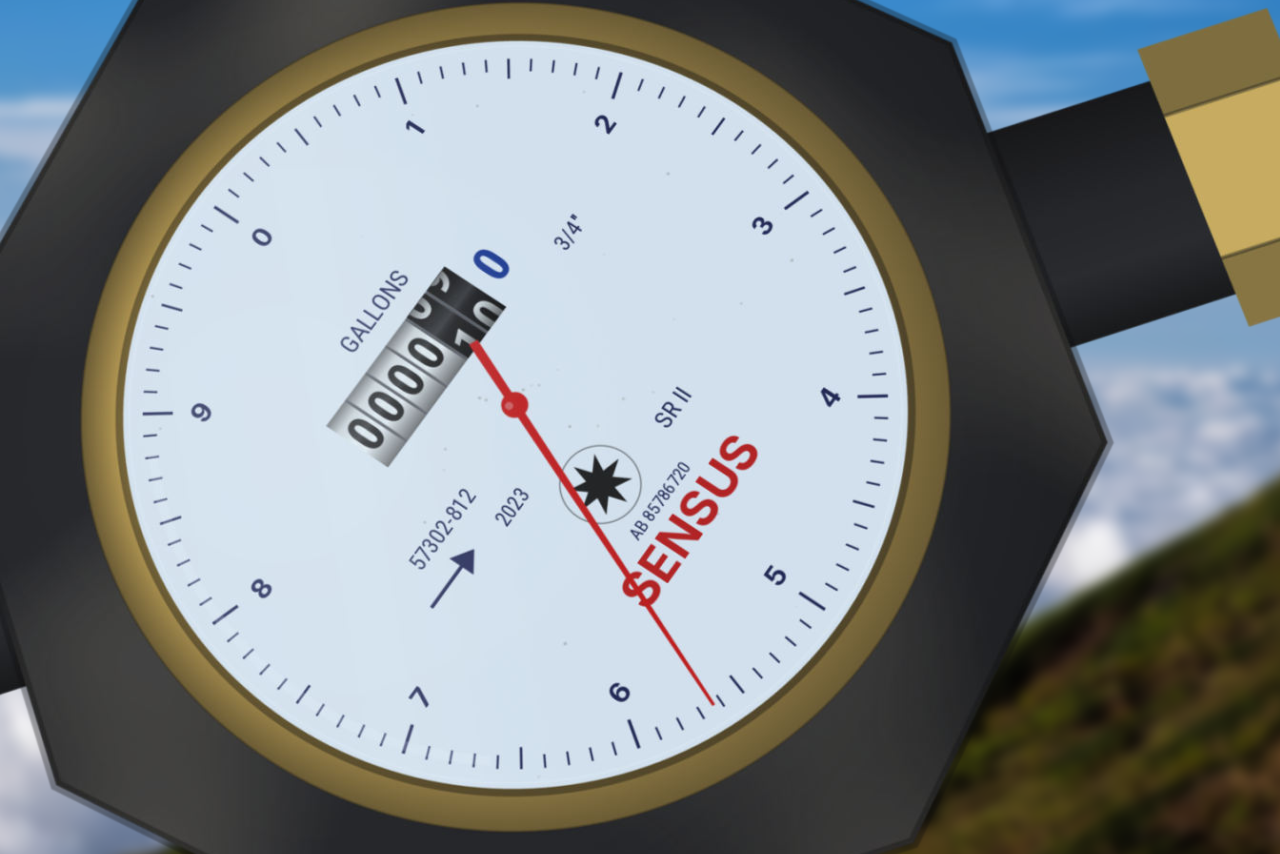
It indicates 95.6 gal
